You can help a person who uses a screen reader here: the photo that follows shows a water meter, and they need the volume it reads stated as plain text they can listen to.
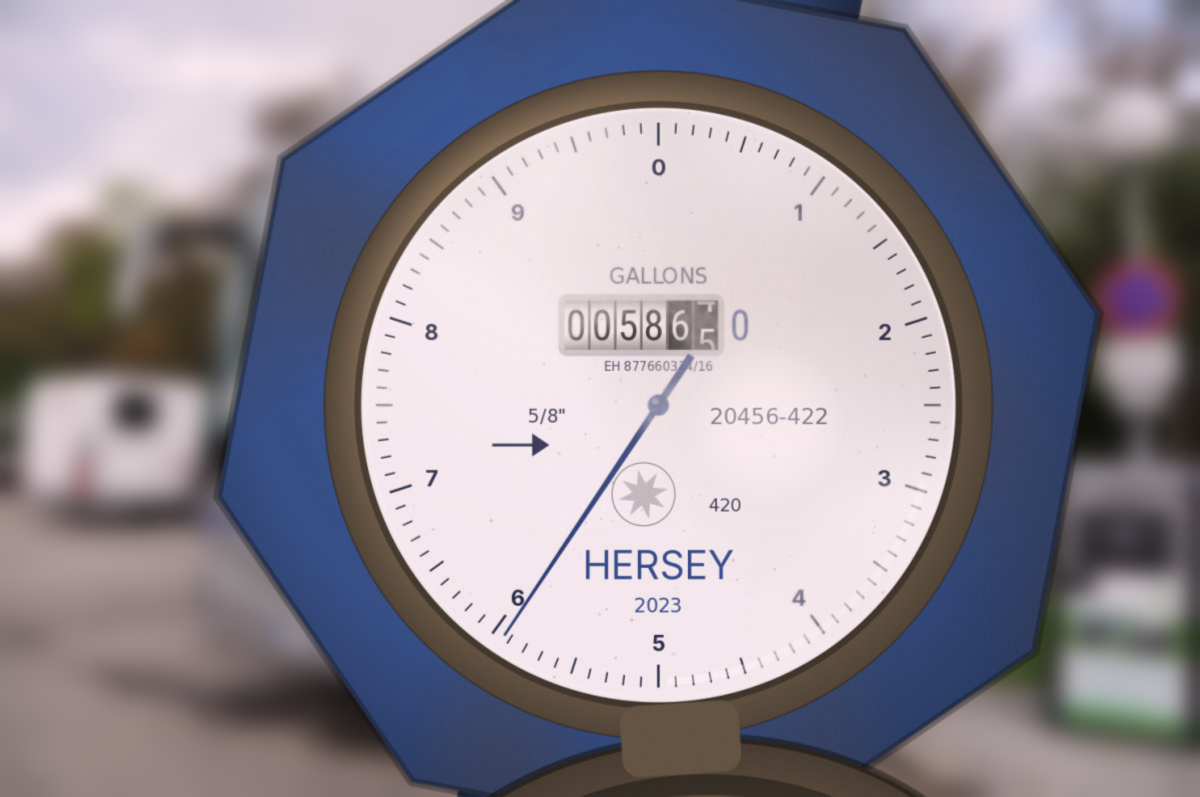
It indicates 58645.9 gal
